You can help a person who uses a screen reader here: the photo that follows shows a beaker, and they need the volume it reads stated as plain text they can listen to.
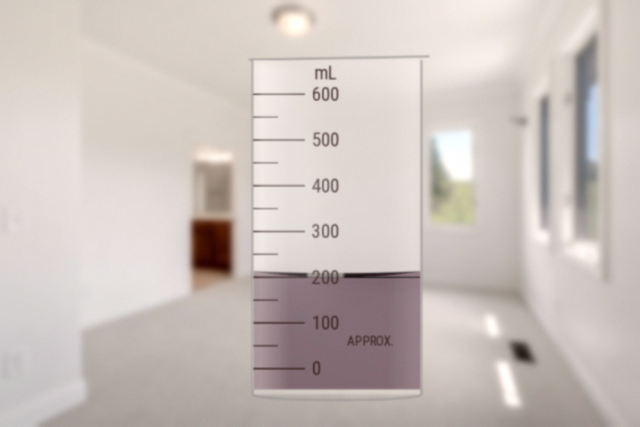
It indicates 200 mL
